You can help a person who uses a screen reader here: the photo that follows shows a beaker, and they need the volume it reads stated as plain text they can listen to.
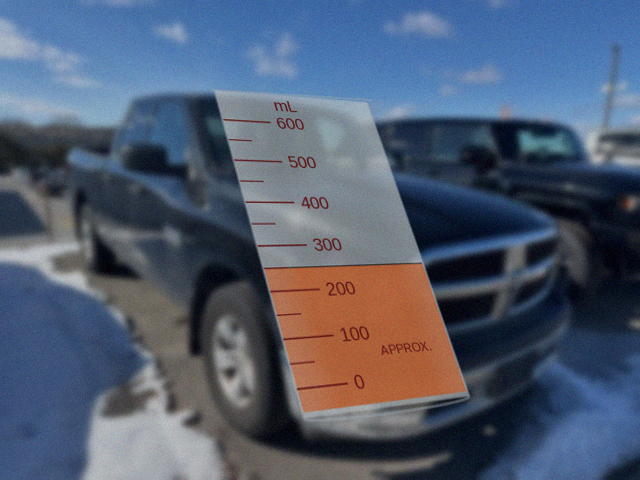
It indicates 250 mL
